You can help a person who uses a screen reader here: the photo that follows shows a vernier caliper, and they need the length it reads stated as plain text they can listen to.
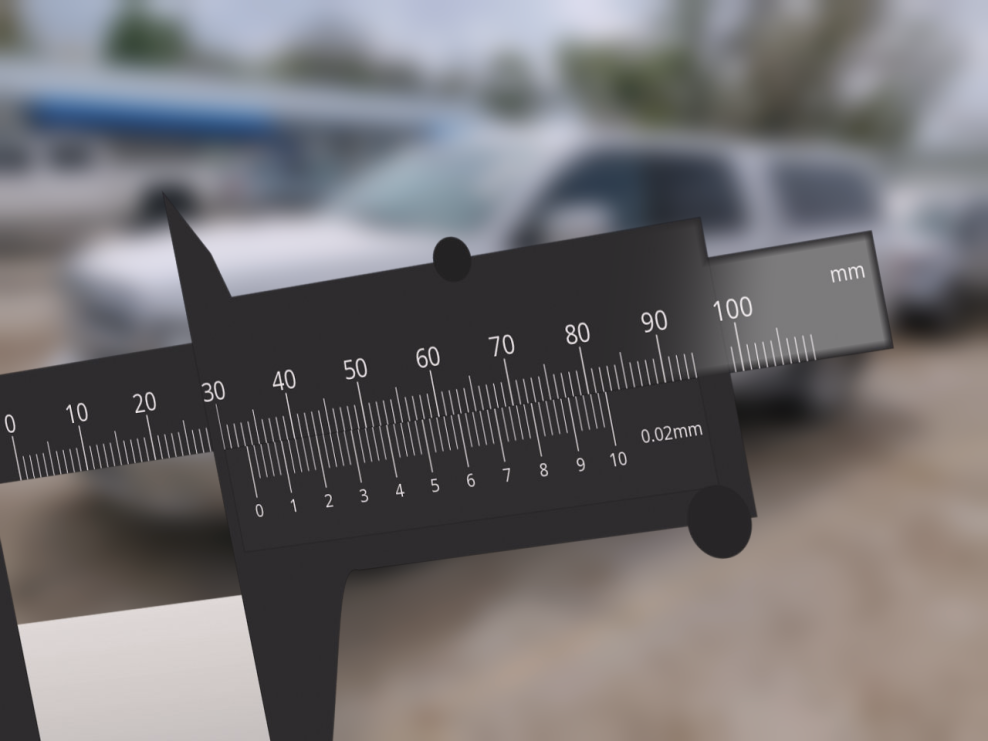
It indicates 33.2 mm
